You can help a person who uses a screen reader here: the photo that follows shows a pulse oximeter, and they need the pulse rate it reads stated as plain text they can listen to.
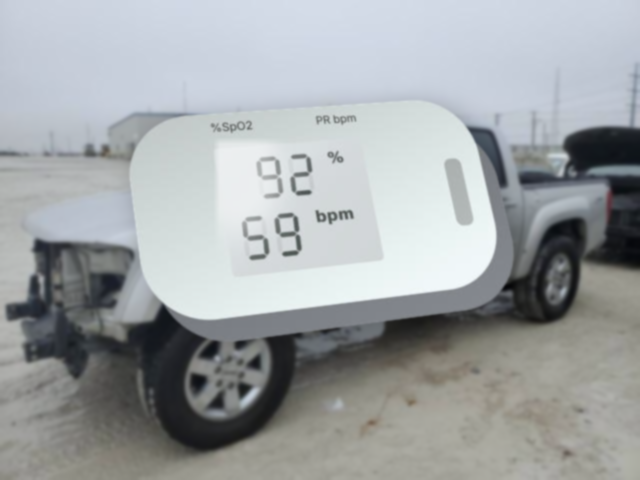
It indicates 59 bpm
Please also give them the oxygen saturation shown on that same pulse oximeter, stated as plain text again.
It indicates 92 %
